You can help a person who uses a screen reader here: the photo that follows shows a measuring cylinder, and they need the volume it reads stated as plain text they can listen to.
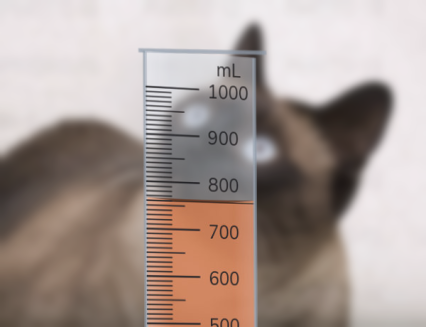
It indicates 760 mL
